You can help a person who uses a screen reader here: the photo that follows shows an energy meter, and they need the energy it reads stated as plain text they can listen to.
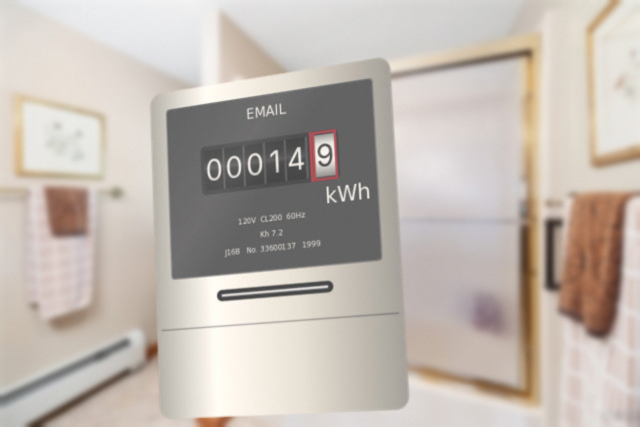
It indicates 14.9 kWh
